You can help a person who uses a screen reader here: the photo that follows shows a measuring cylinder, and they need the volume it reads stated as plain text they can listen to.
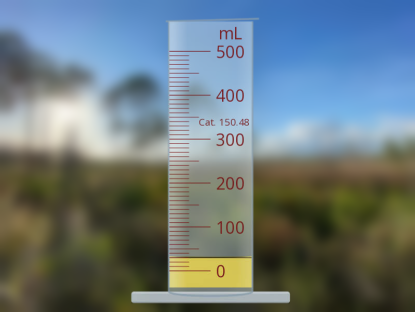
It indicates 30 mL
